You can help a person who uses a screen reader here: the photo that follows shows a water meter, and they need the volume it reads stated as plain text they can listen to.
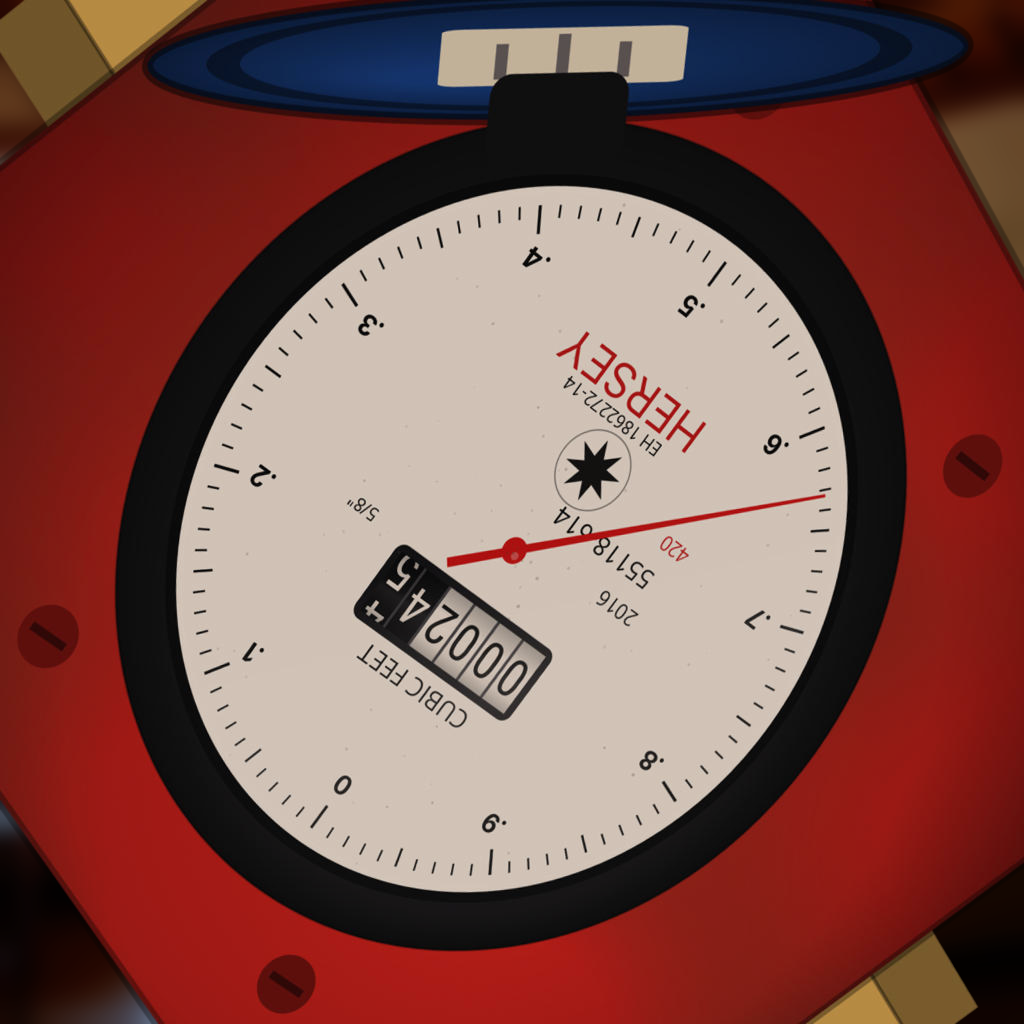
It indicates 244.63 ft³
